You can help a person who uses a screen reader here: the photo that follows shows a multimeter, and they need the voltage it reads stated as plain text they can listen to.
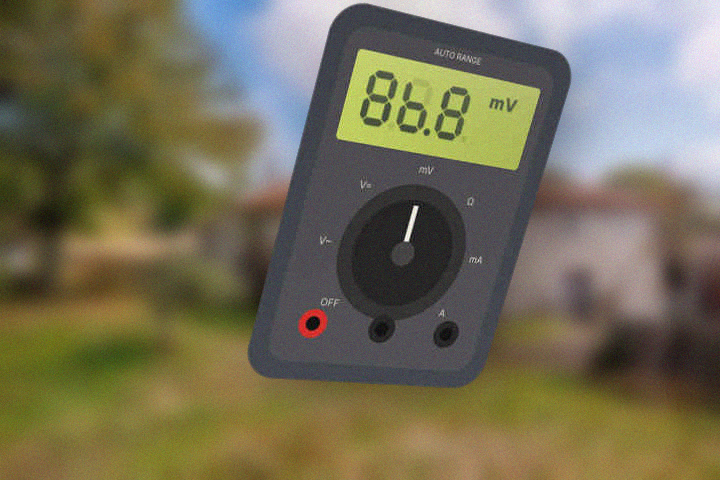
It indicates 86.8 mV
